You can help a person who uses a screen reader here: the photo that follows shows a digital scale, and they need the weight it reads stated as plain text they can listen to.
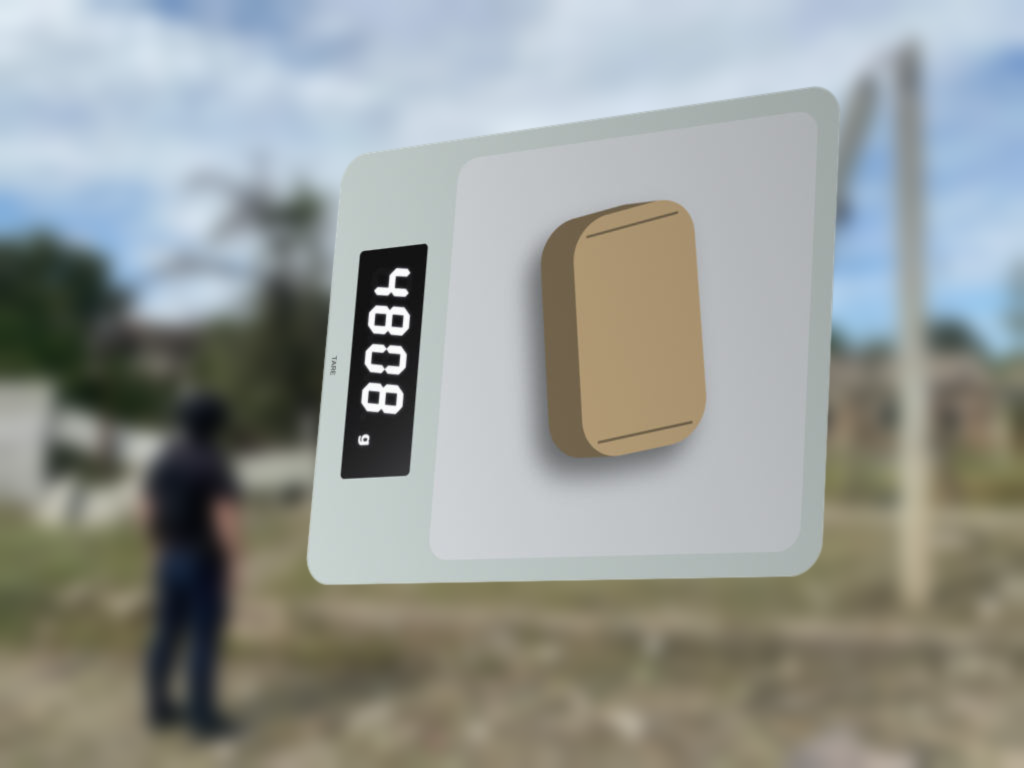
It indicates 4808 g
